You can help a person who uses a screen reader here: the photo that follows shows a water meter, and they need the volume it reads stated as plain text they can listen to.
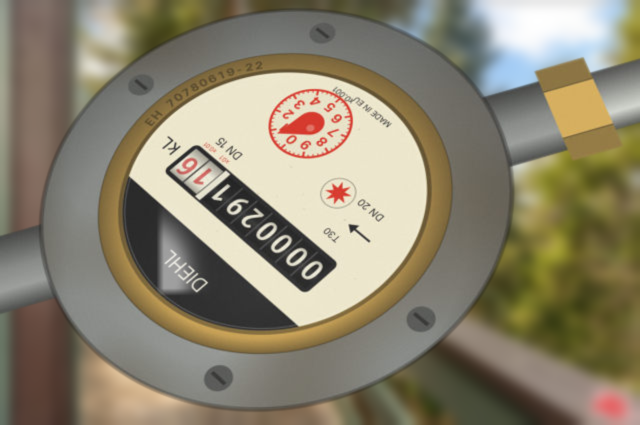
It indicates 291.160 kL
